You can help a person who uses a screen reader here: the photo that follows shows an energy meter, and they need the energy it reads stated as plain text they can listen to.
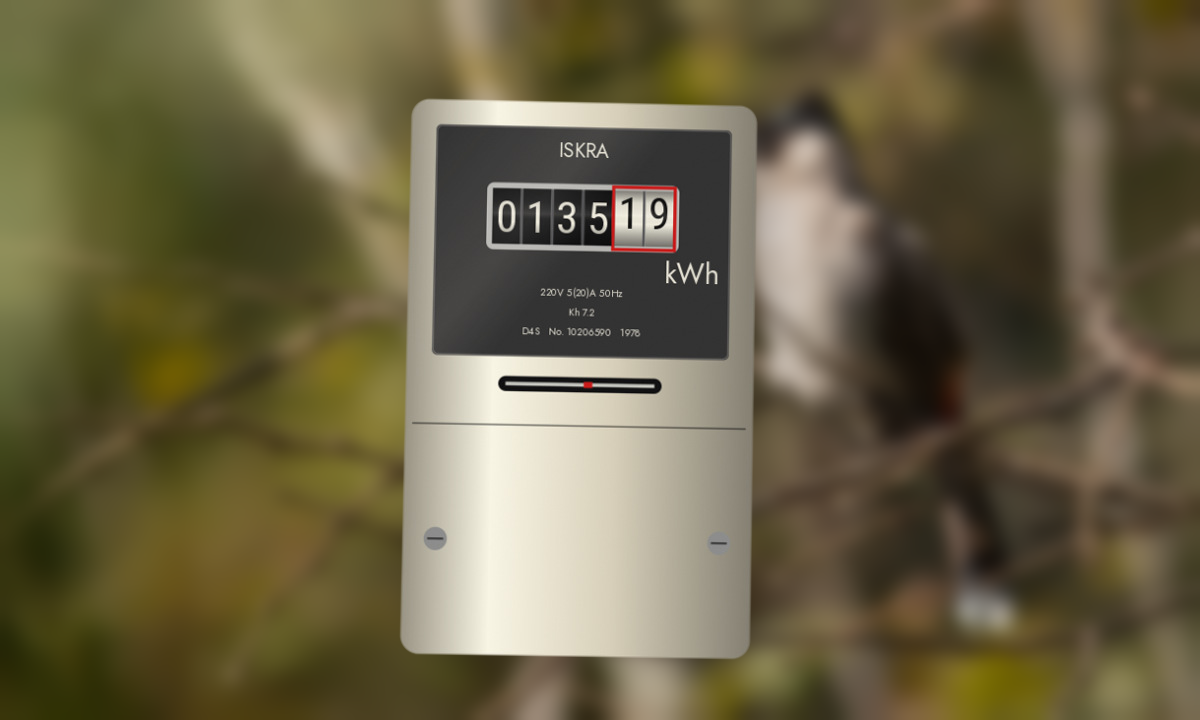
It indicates 135.19 kWh
